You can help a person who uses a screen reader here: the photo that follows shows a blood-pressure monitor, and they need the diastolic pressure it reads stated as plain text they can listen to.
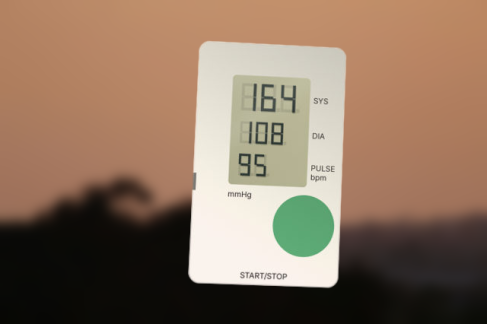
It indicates 108 mmHg
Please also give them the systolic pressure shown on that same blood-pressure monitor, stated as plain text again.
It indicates 164 mmHg
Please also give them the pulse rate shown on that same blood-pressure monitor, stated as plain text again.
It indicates 95 bpm
